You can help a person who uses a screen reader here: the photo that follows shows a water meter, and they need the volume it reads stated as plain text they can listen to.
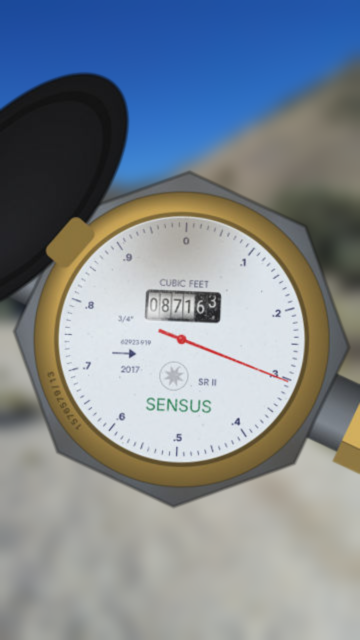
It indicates 87163.30 ft³
